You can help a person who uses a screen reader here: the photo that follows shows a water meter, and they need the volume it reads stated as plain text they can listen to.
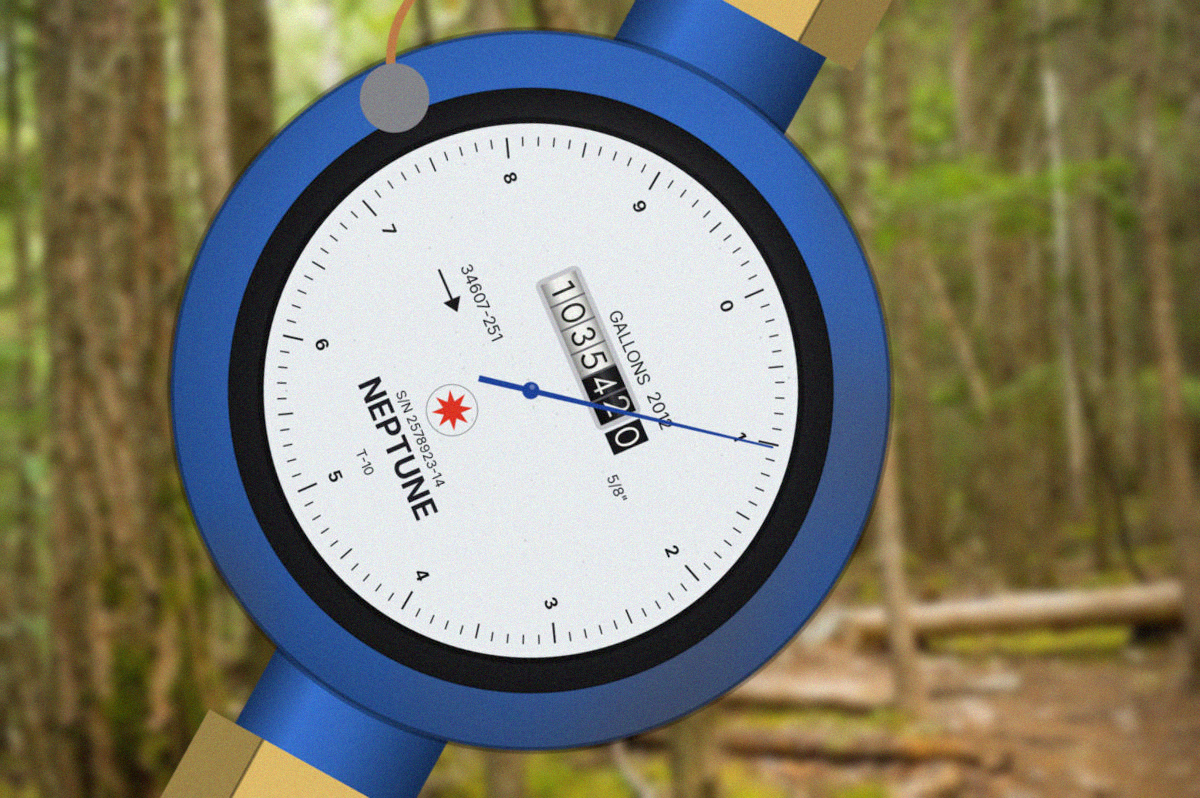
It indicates 1035421.0 gal
